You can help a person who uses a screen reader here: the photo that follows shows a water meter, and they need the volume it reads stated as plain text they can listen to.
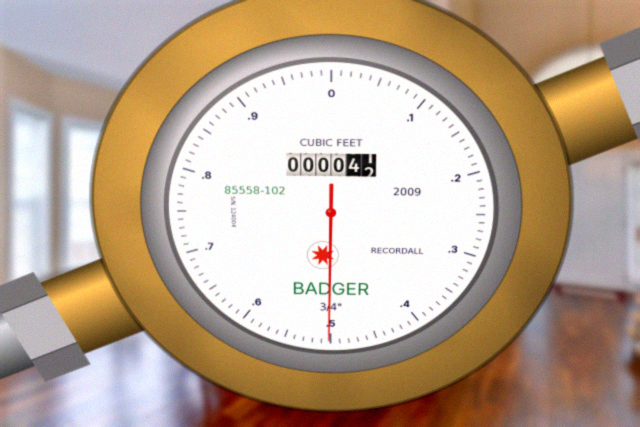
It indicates 41.50 ft³
